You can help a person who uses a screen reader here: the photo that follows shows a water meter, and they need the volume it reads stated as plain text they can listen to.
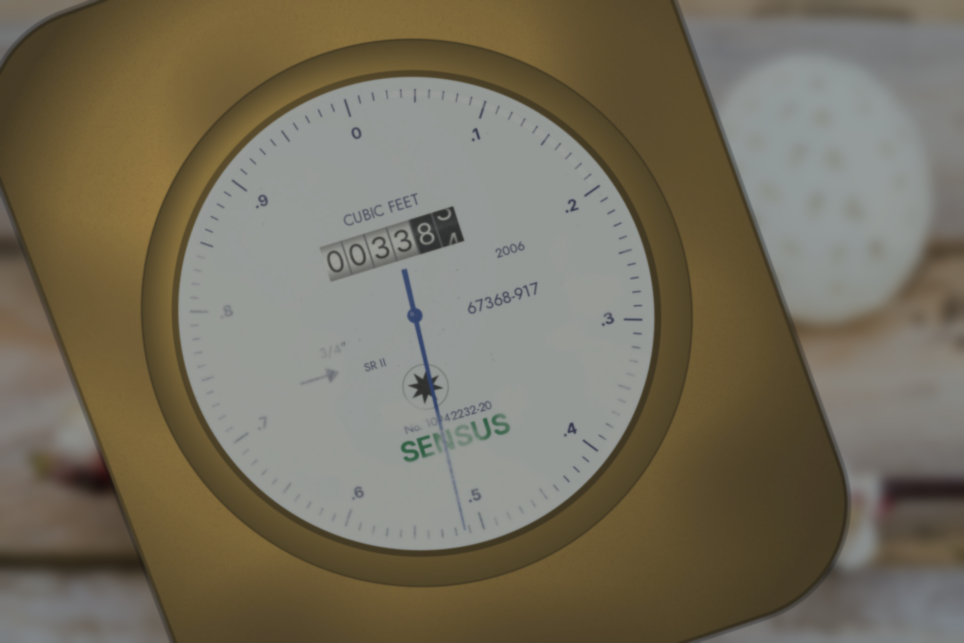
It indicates 3383.51 ft³
